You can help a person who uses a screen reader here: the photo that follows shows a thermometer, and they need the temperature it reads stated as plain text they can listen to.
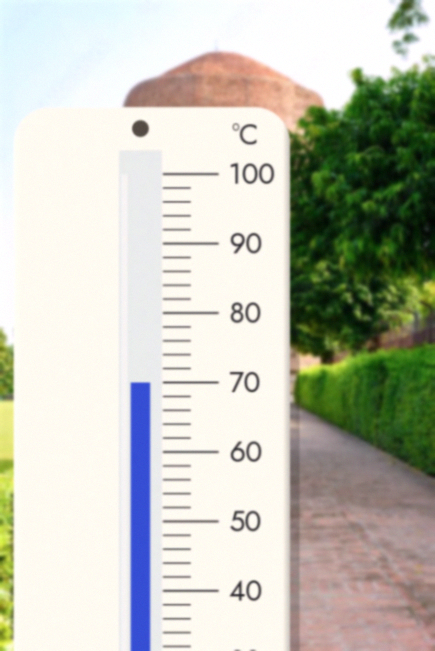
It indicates 70 °C
